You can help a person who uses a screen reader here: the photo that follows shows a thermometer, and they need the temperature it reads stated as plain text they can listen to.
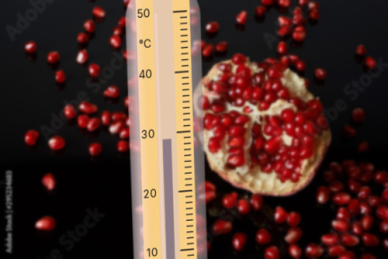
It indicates 29 °C
